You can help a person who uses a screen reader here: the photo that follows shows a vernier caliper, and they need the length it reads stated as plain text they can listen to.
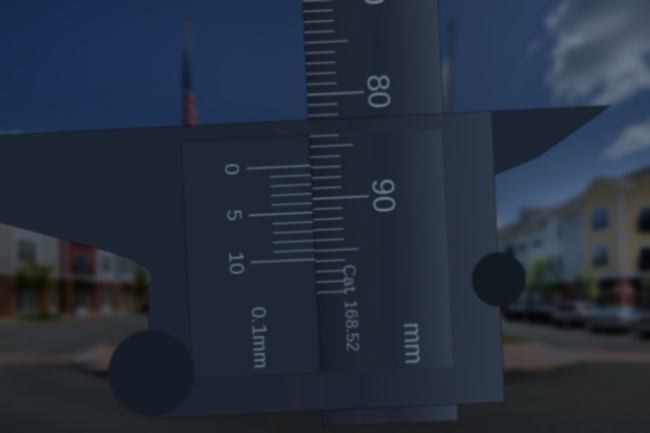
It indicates 86.8 mm
